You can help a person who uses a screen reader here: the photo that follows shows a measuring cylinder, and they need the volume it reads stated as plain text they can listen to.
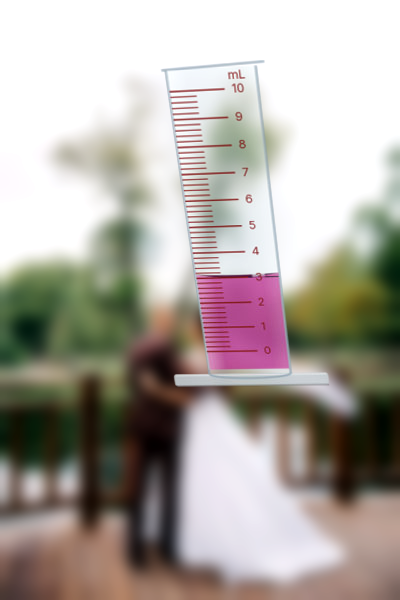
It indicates 3 mL
